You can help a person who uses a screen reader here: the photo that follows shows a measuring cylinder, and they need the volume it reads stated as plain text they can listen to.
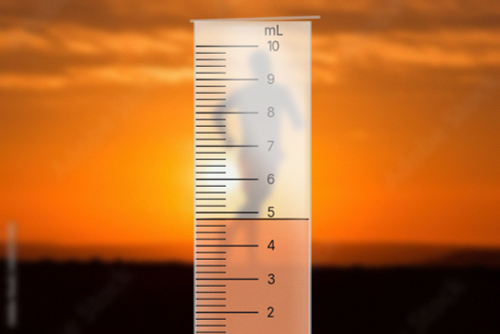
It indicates 4.8 mL
